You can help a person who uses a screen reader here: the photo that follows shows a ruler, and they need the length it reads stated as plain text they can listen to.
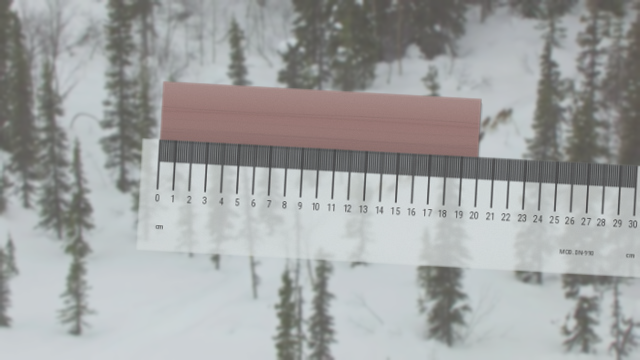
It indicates 20 cm
